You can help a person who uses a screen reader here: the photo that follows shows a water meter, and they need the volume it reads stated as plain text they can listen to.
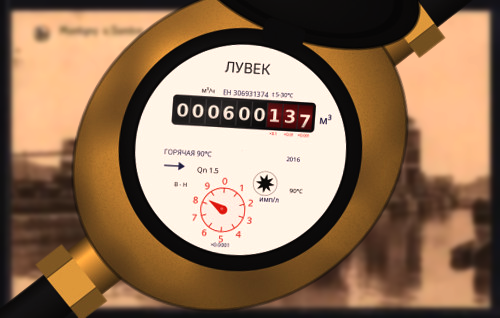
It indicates 600.1368 m³
